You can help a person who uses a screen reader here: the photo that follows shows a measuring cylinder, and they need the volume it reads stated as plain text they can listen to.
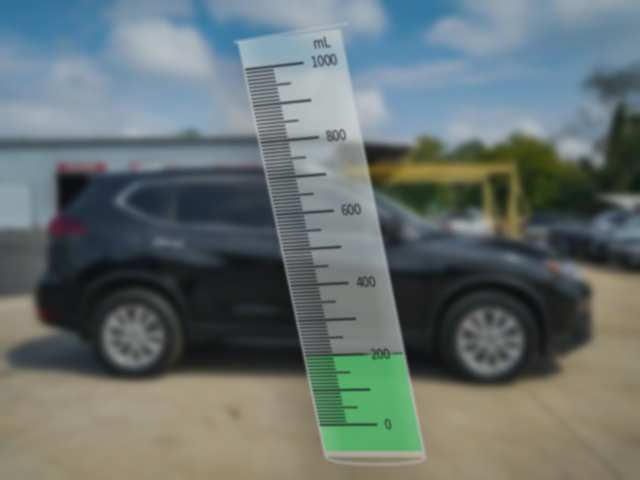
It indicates 200 mL
